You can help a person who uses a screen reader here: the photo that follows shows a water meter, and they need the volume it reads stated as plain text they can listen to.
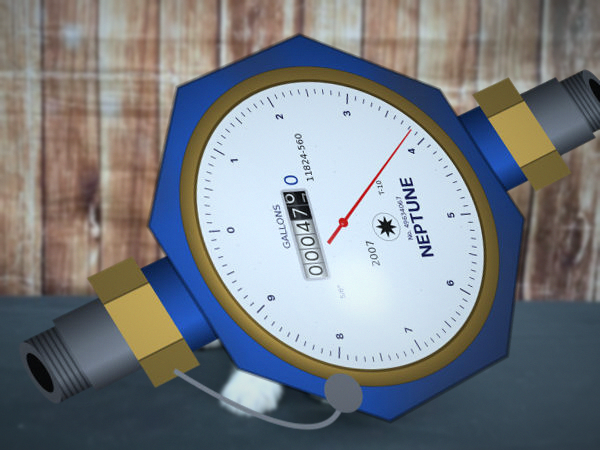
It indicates 4763.8 gal
